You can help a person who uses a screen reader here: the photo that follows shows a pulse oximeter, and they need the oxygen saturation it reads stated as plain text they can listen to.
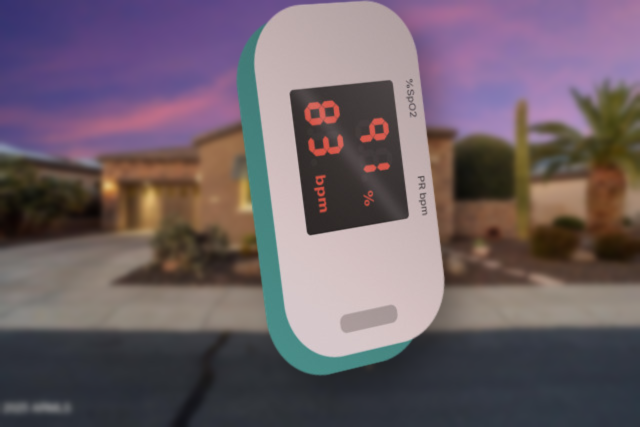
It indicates 91 %
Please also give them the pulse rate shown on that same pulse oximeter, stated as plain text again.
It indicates 83 bpm
